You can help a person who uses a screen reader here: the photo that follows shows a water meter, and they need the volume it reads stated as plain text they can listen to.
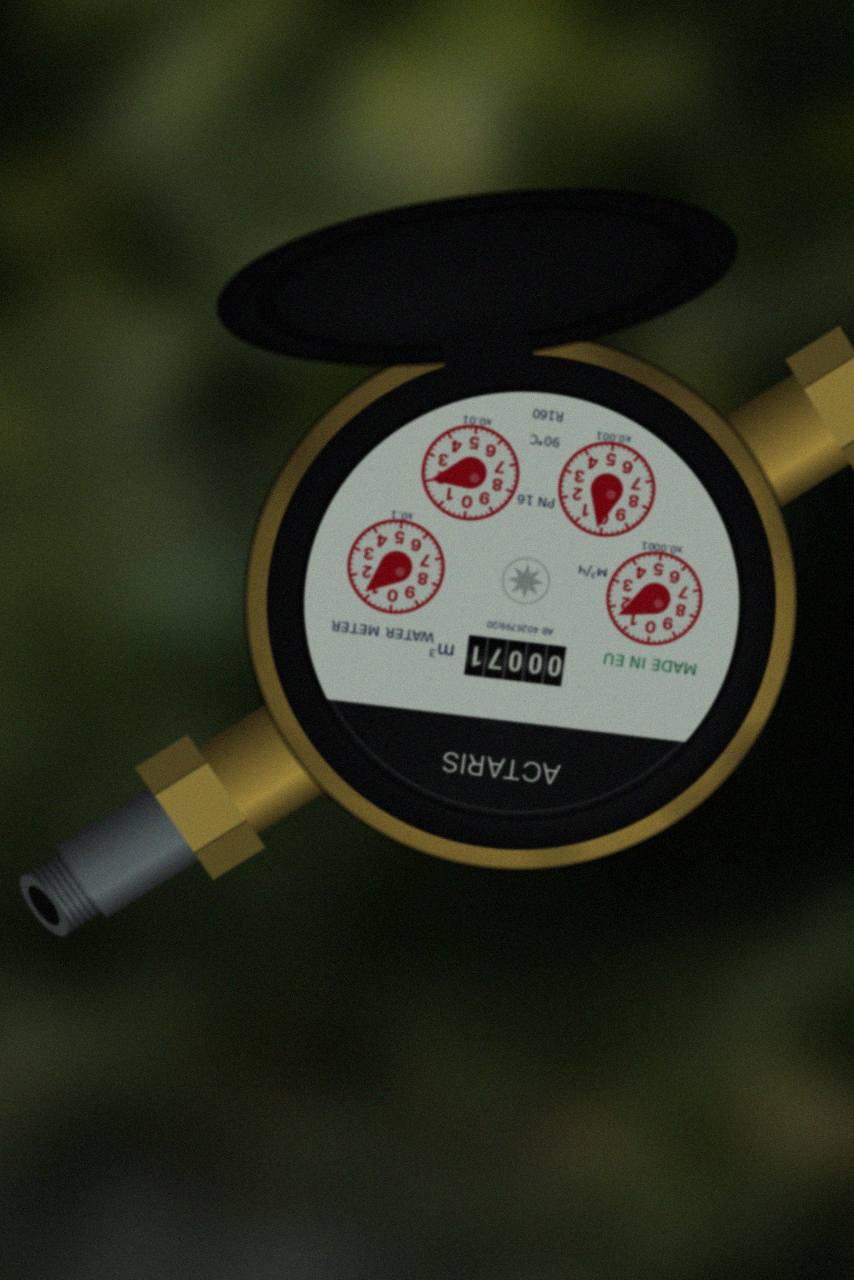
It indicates 71.1201 m³
